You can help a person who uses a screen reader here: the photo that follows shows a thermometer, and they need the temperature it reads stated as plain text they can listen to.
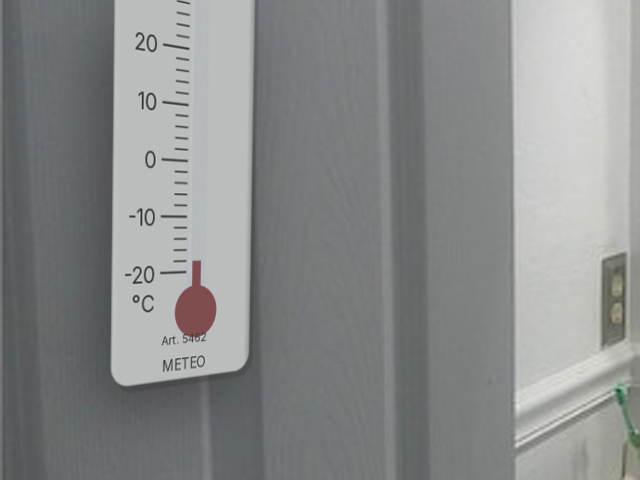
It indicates -18 °C
